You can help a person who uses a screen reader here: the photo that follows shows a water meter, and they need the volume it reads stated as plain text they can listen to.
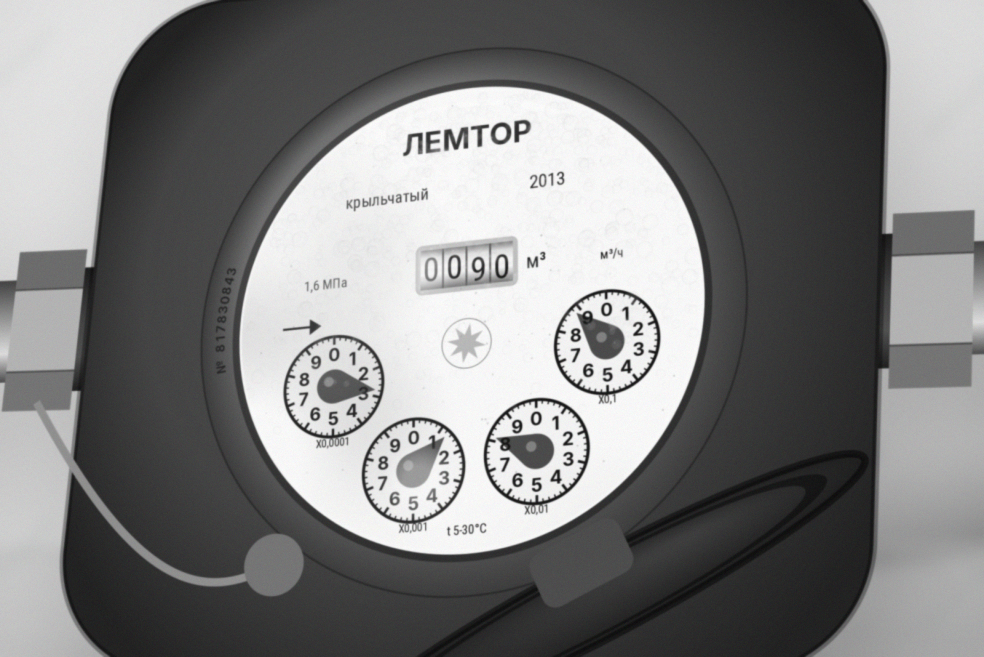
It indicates 89.8812 m³
